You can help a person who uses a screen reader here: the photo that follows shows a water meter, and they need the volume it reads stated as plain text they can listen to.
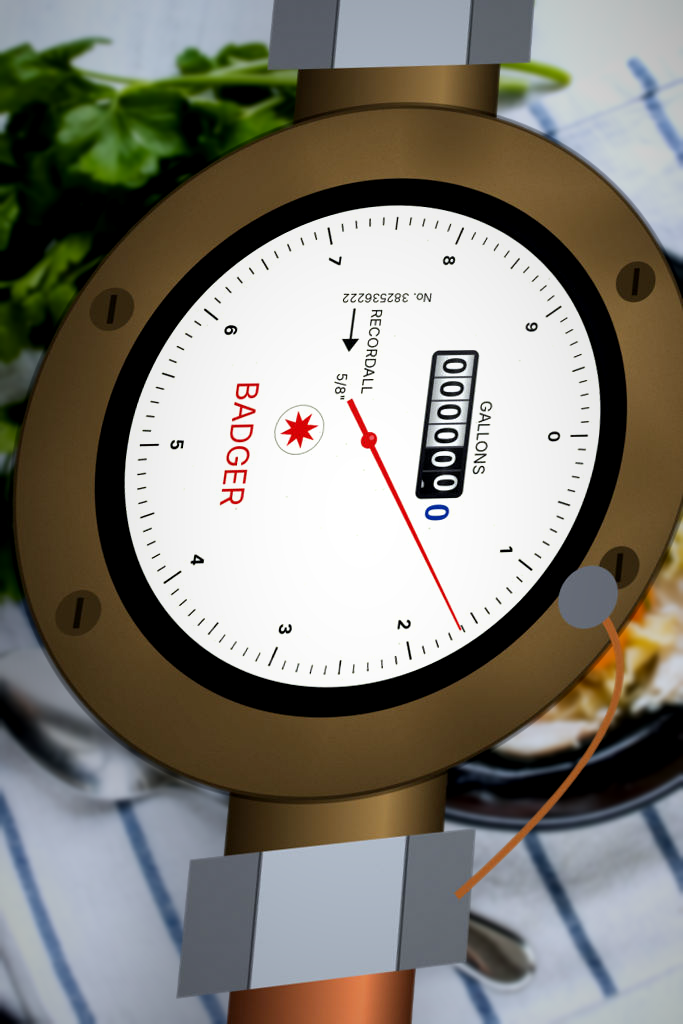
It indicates 1.6 gal
